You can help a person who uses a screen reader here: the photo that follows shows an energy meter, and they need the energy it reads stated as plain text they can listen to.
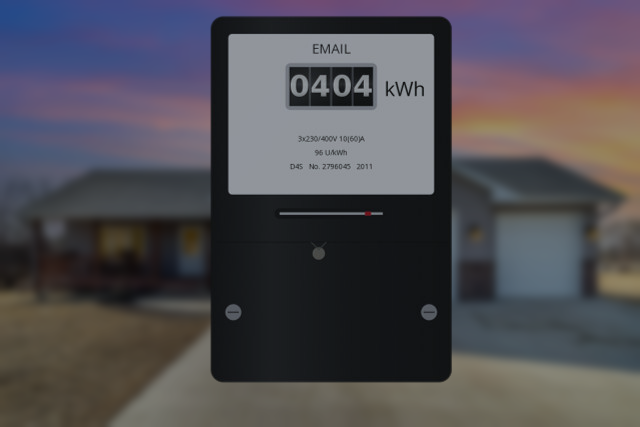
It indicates 404 kWh
